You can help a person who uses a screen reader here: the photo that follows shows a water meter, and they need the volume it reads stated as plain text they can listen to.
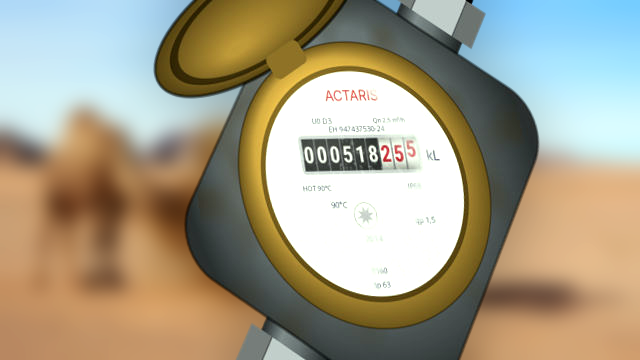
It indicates 518.255 kL
